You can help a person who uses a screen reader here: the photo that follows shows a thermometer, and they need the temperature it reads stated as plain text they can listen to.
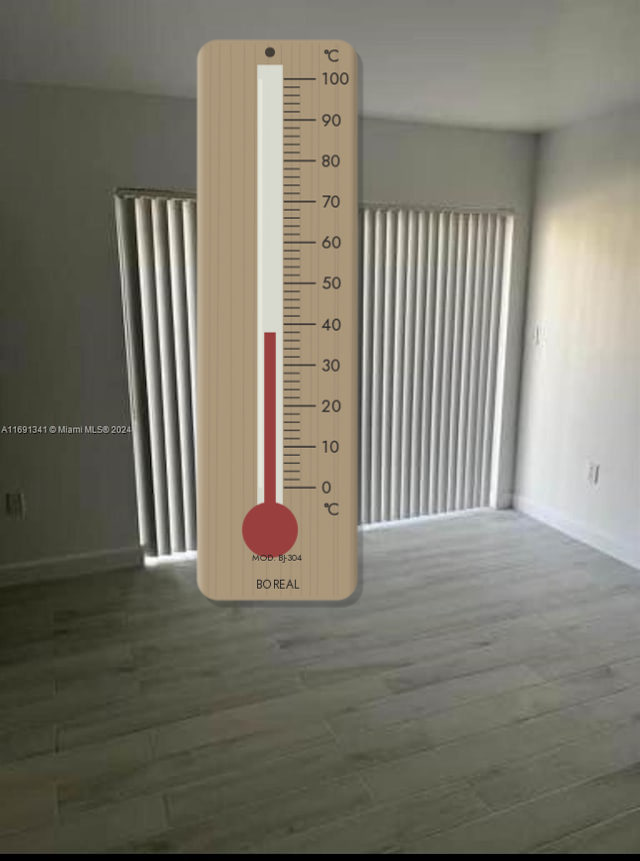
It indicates 38 °C
